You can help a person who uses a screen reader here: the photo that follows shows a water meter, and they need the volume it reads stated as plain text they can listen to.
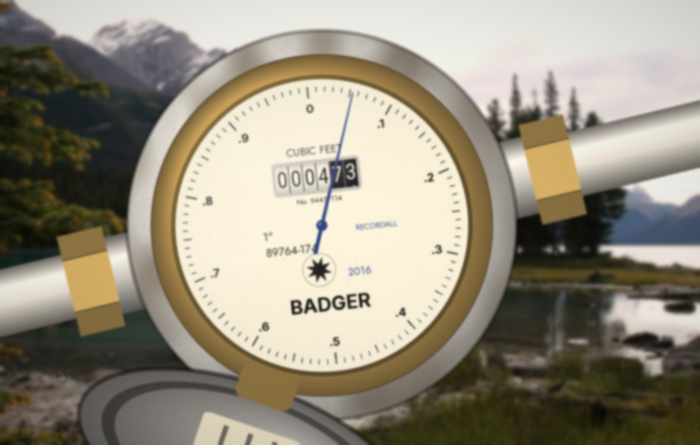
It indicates 473.05 ft³
